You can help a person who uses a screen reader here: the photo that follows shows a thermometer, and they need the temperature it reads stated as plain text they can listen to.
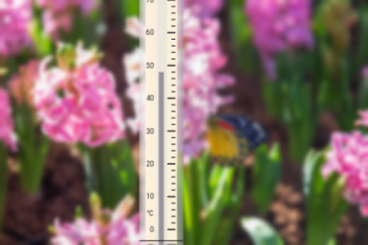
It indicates 48 °C
